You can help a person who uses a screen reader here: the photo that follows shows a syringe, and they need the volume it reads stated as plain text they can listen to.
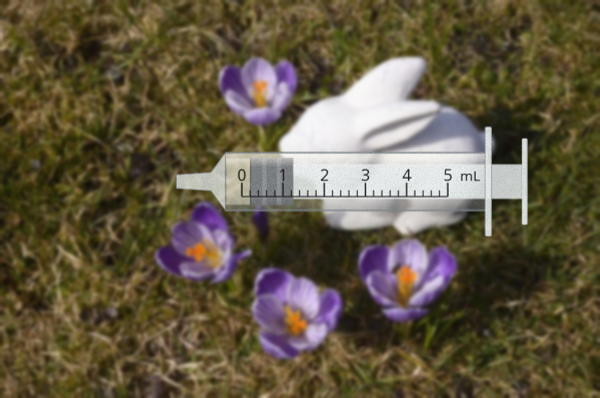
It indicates 0.2 mL
